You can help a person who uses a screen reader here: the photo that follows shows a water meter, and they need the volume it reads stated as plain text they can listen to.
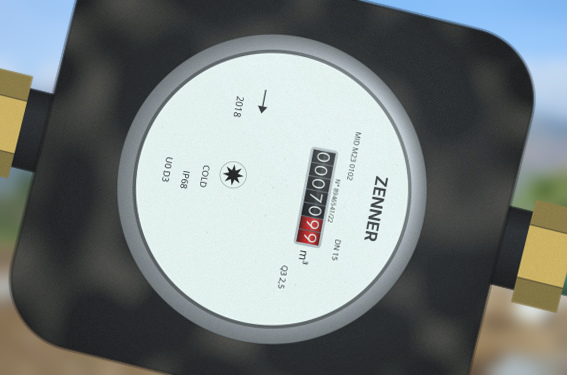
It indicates 70.99 m³
